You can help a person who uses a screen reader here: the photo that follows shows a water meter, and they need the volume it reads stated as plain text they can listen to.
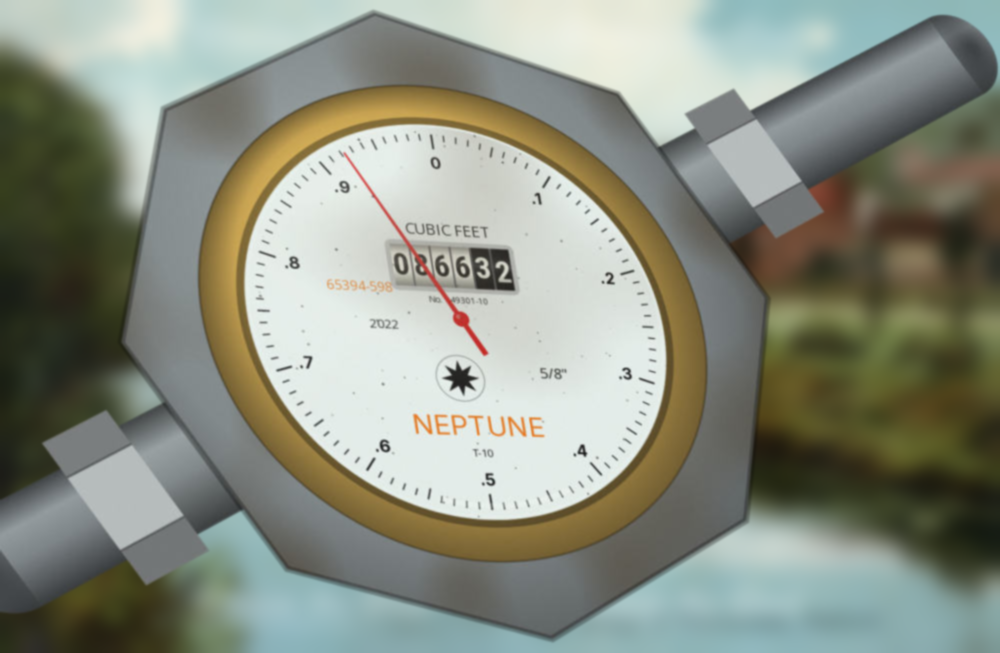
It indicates 86631.92 ft³
